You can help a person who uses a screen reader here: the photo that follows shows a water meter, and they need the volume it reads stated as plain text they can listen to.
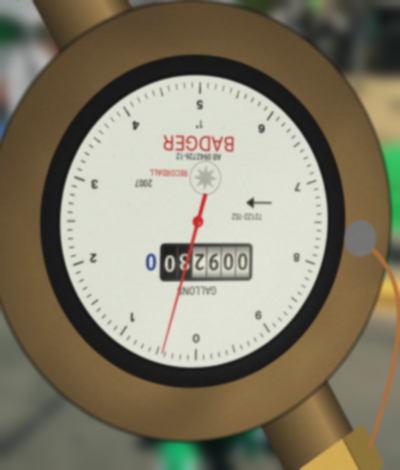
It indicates 92800.4 gal
